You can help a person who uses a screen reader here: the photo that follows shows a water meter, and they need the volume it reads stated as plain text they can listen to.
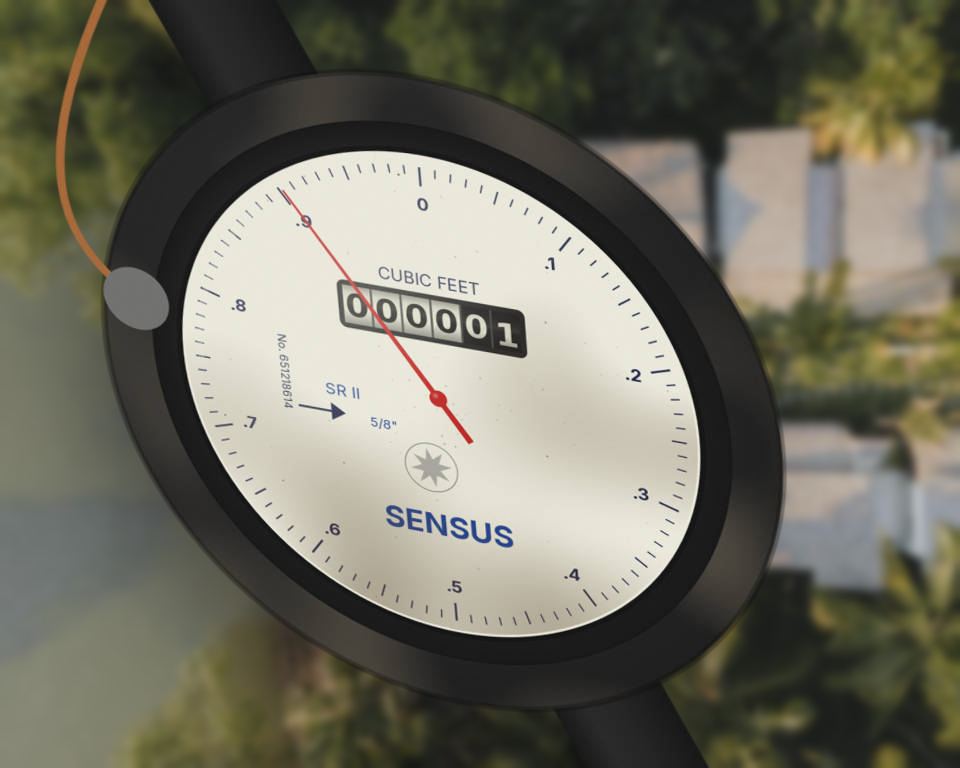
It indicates 0.90 ft³
